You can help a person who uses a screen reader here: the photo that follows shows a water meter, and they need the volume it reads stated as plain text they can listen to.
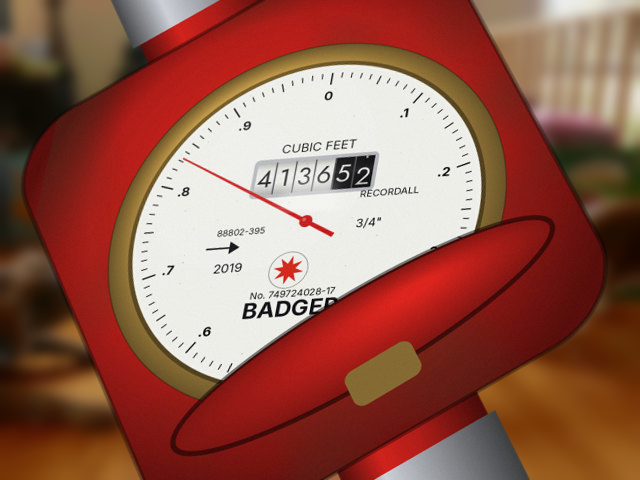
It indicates 413651.83 ft³
